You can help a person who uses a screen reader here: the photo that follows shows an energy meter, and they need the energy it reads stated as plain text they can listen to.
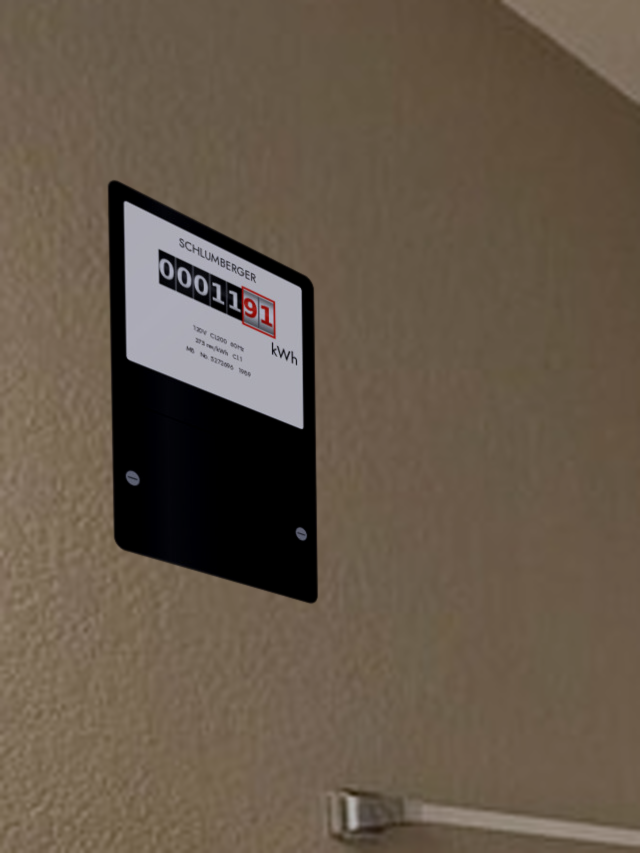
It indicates 11.91 kWh
